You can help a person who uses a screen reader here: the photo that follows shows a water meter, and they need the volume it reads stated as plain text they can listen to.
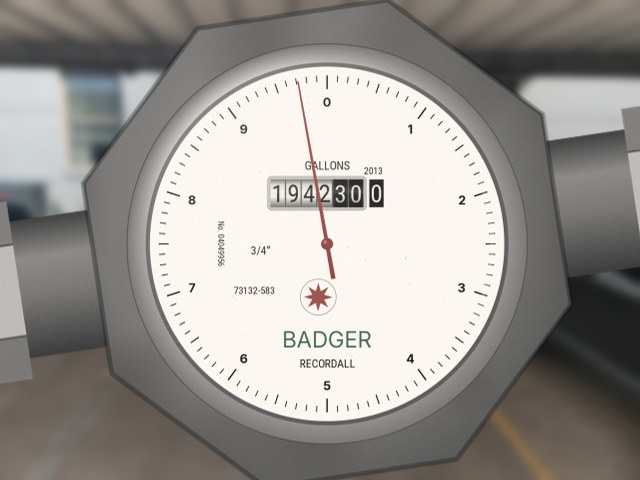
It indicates 1942299.7 gal
